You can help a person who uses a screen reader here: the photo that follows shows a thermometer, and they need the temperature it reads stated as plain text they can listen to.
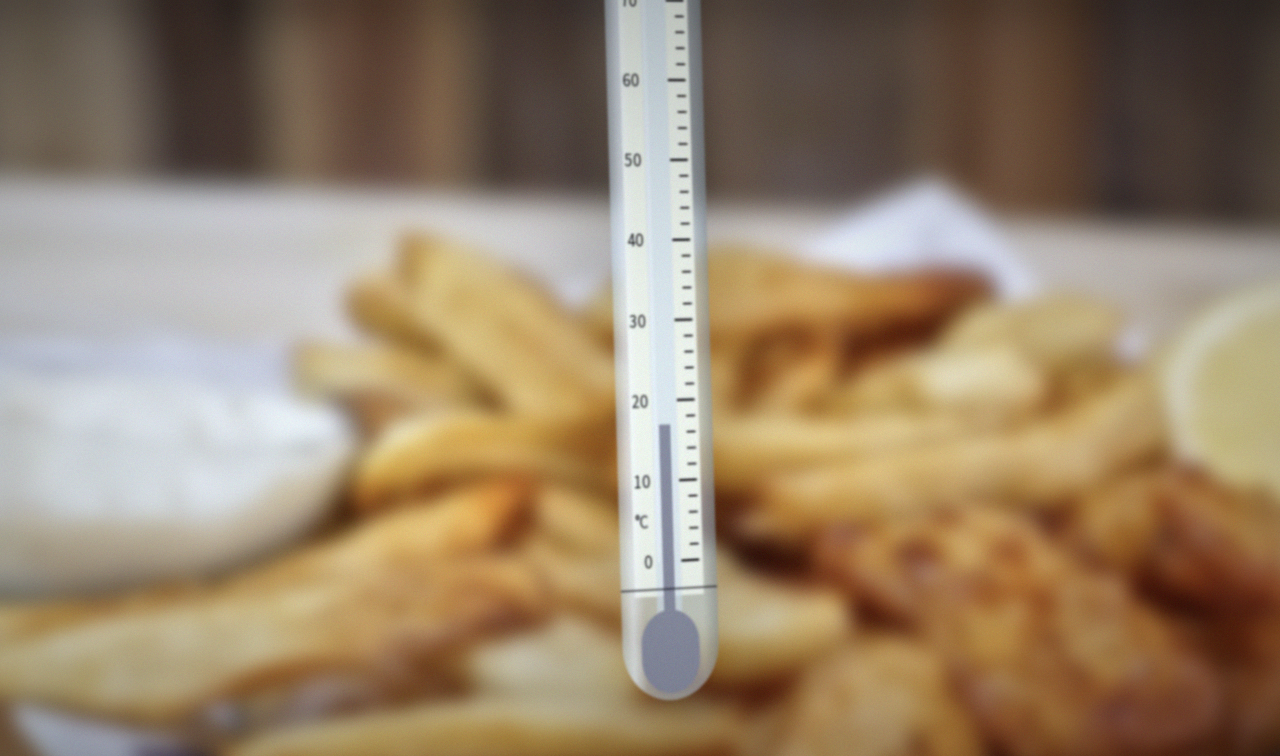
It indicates 17 °C
